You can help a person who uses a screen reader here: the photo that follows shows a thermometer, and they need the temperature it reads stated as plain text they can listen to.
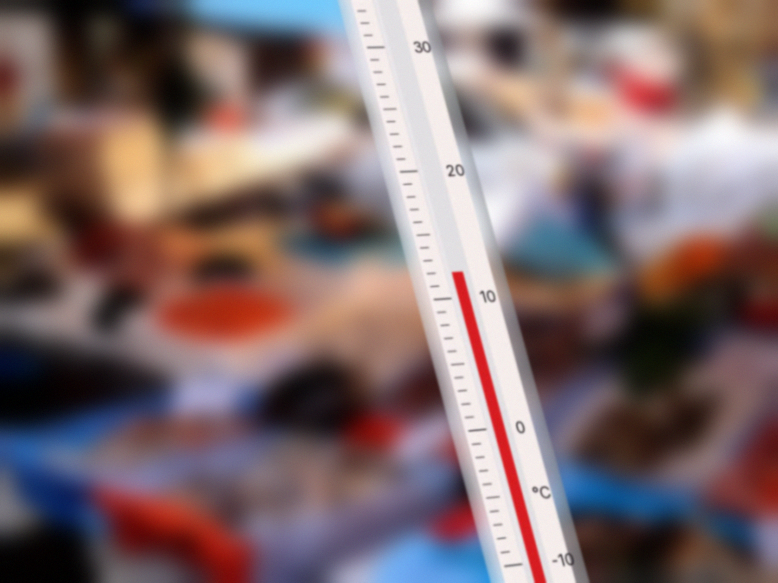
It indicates 12 °C
